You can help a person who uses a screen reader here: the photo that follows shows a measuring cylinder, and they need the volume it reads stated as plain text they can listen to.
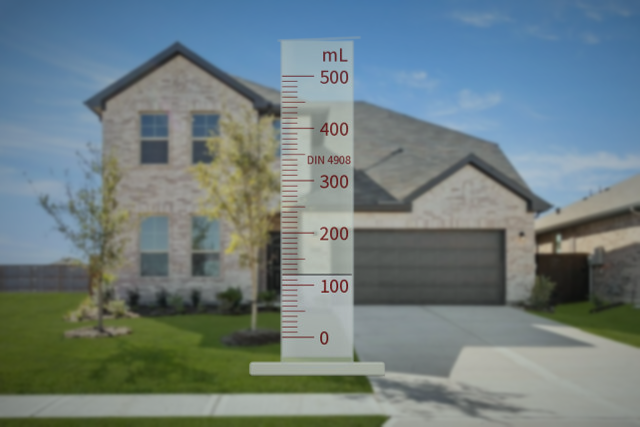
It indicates 120 mL
